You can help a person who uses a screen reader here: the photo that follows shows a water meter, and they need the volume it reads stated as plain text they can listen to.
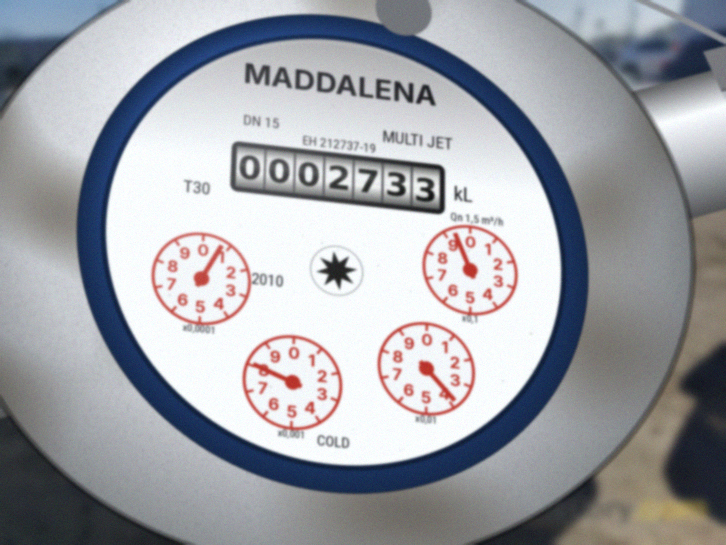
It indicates 2732.9380 kL
